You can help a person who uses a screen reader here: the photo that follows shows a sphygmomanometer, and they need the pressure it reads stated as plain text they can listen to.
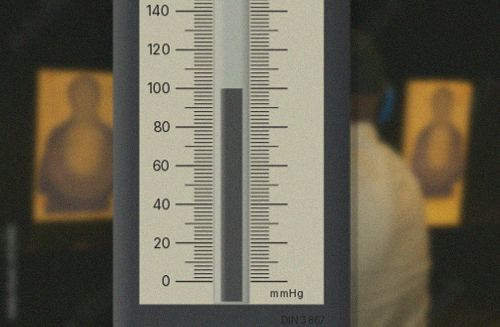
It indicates 100 mmHg
